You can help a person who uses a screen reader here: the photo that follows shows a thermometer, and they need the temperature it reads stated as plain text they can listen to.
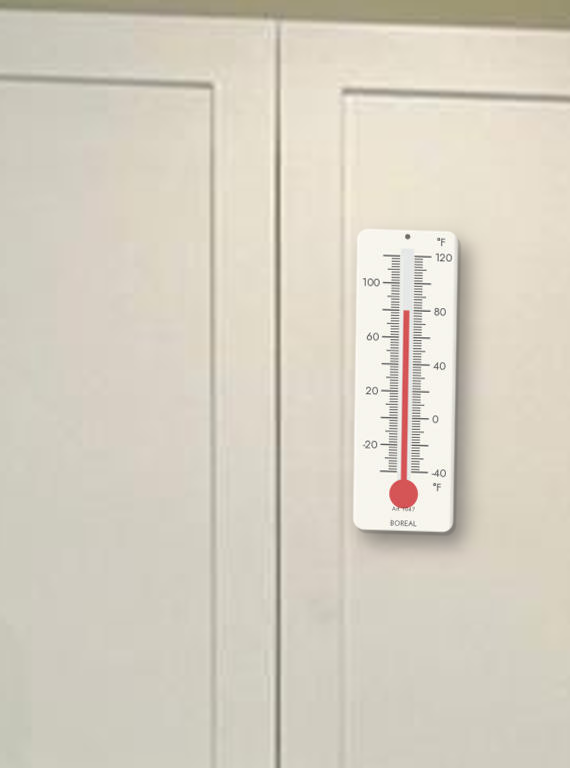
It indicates 80 °F
